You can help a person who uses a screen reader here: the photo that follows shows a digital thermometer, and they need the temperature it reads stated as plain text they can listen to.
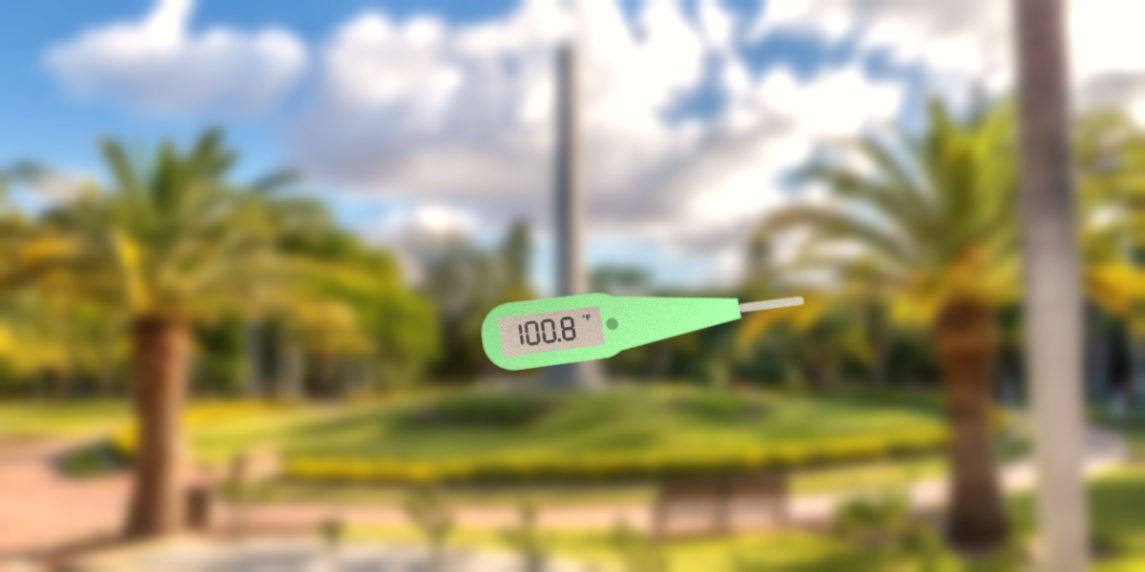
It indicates 100.8 °F
